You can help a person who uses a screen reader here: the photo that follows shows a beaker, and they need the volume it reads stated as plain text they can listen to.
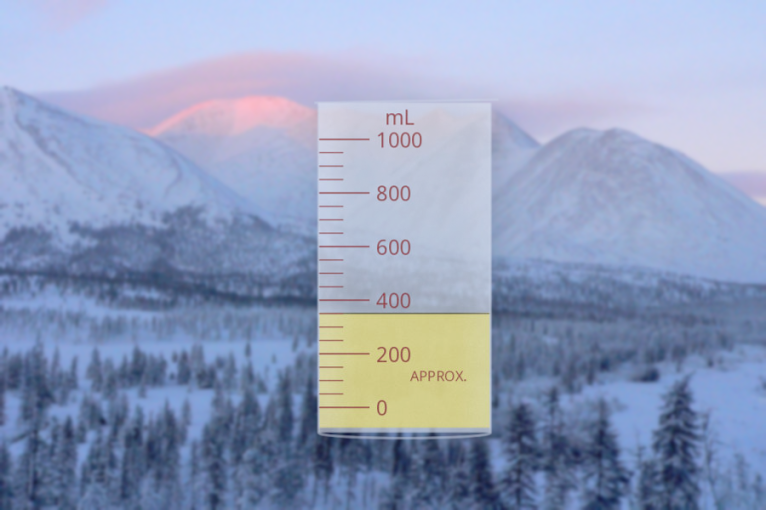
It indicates 350 mL
